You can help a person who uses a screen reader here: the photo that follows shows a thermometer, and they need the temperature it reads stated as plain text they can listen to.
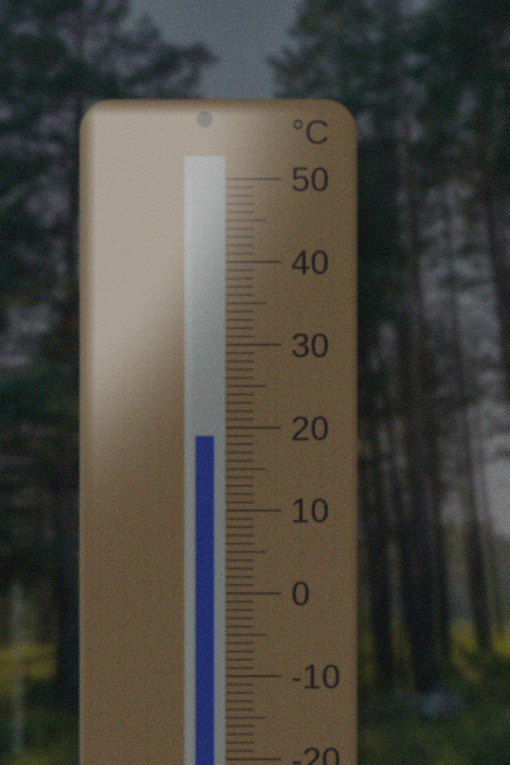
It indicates 19 °C
